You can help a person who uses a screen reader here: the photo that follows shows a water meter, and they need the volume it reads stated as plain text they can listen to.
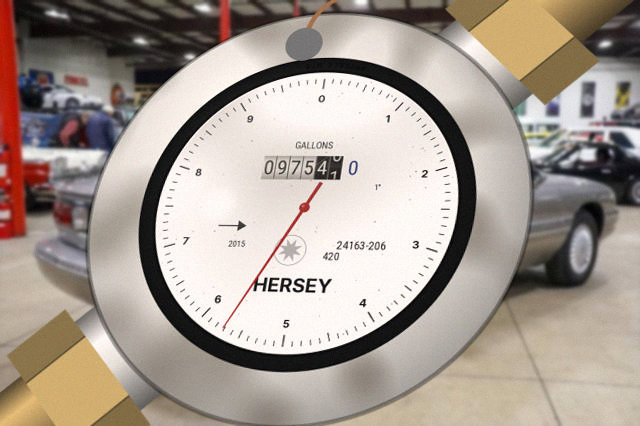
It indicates 975405.7 gal
